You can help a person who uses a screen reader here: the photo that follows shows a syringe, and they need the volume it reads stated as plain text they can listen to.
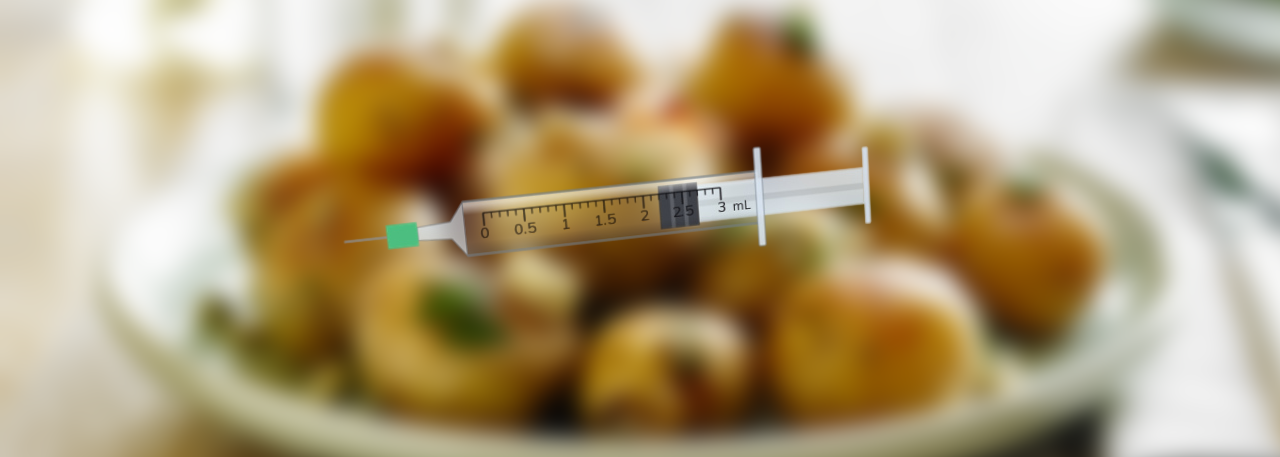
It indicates 2.2 mL
